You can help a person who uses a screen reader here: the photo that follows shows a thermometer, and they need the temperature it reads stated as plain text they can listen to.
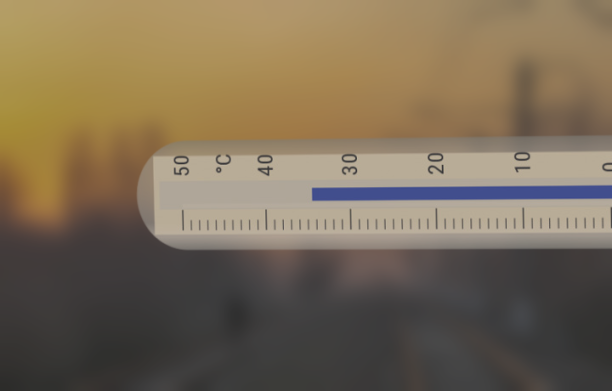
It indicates 34.5 °C
